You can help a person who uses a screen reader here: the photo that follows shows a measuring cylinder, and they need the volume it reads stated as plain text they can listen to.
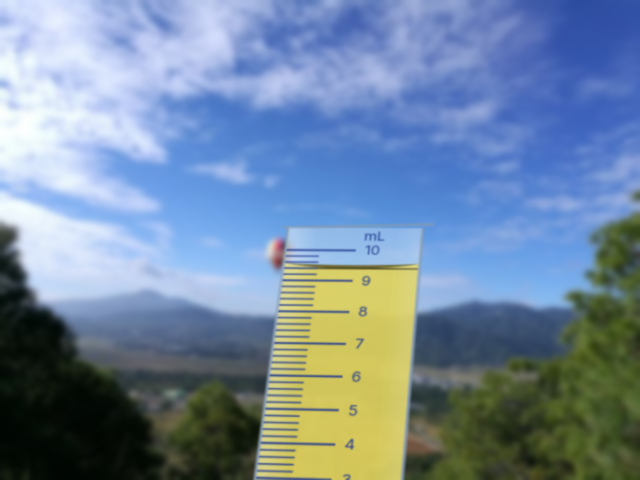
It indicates 9.4 mL
